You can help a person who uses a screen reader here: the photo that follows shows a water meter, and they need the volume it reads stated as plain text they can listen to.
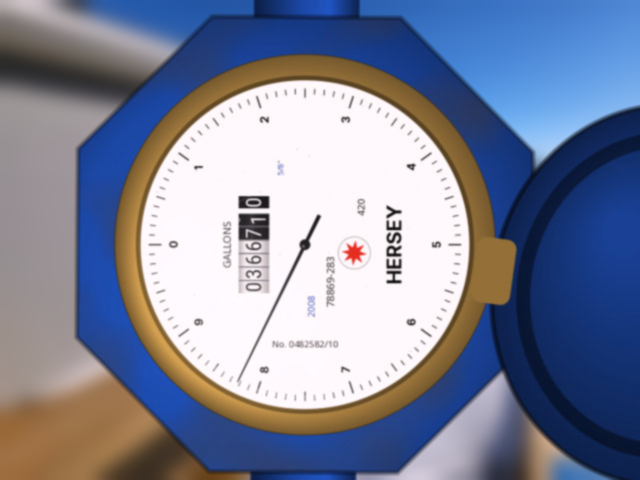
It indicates 366708.2 gal
